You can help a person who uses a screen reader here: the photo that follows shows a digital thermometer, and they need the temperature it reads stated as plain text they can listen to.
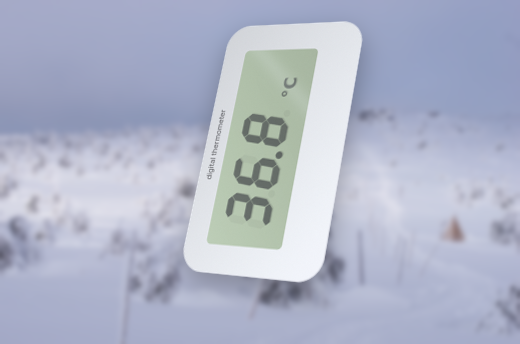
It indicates 36.8 °C
